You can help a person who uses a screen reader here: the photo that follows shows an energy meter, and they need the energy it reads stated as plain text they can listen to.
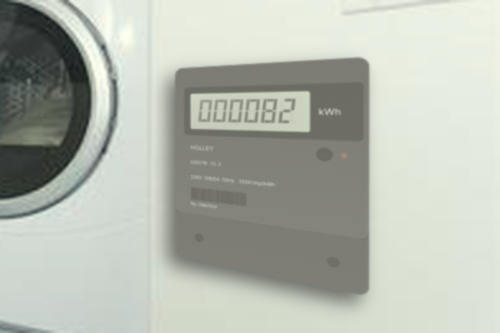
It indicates 82 kWh
